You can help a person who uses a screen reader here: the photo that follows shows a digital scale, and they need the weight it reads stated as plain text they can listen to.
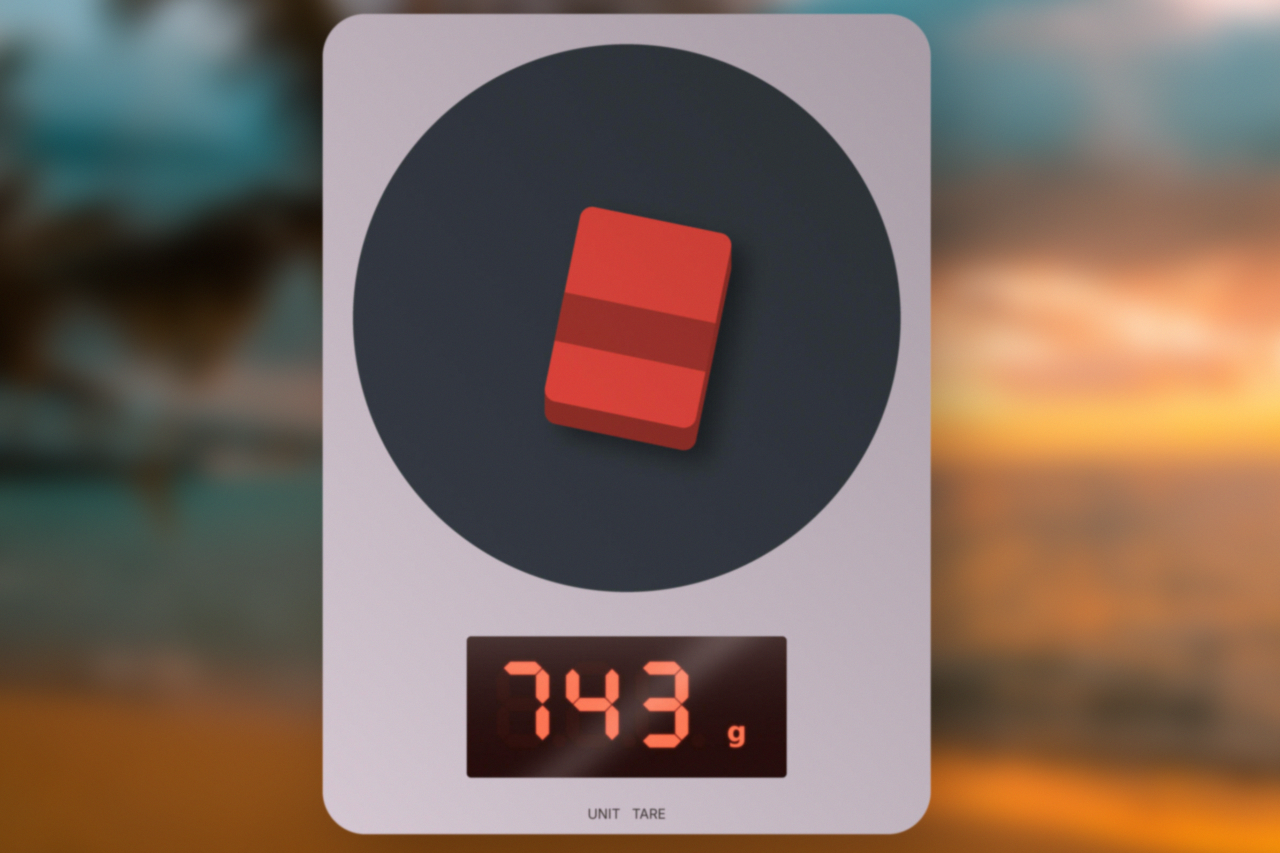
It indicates 743 g
